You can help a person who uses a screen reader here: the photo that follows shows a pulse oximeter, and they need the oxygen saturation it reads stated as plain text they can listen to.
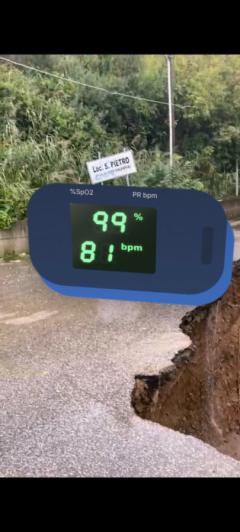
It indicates 99 %
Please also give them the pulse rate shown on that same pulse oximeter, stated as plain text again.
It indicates 81 bpm
